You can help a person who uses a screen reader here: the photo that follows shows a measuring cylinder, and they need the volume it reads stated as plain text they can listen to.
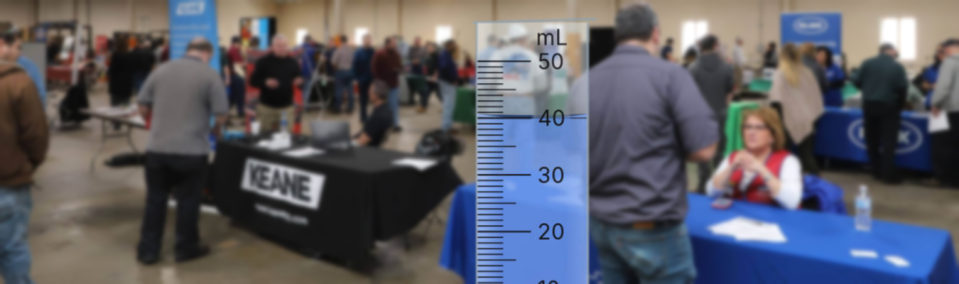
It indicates 40 mL
